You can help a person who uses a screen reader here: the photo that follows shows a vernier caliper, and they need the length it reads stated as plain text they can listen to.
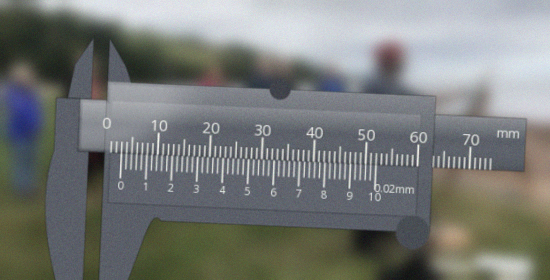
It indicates 3.0 mm
